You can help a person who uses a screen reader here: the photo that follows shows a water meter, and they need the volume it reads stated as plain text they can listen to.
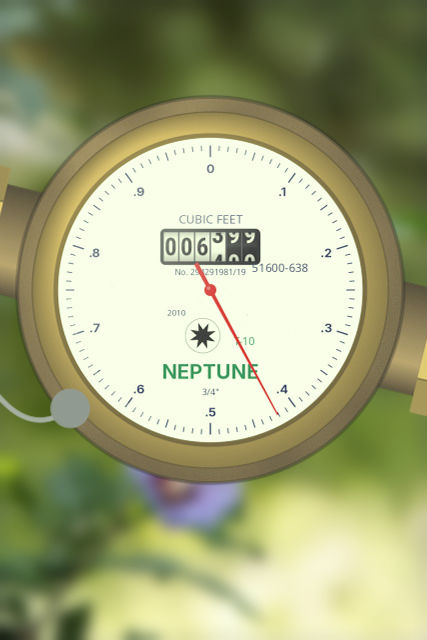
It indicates 6399.42 ft³
